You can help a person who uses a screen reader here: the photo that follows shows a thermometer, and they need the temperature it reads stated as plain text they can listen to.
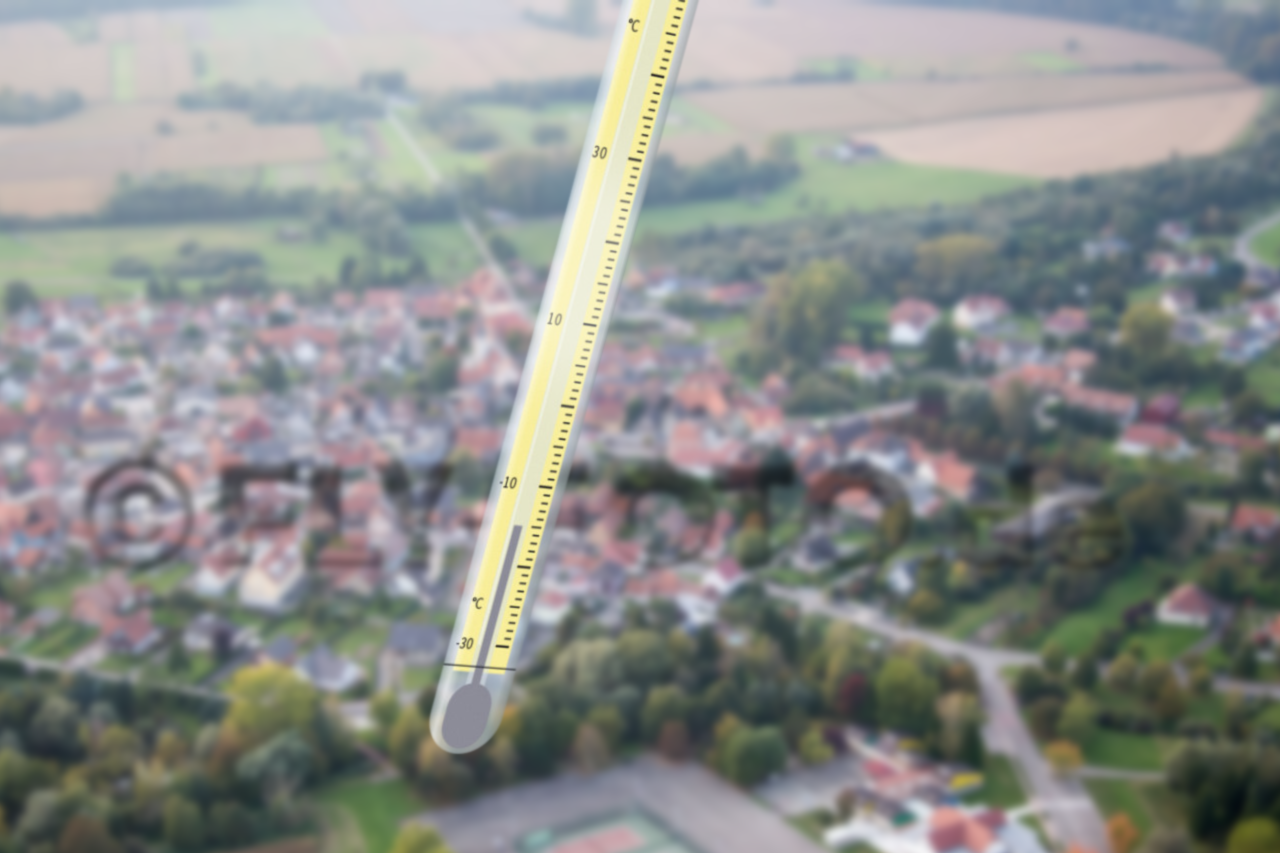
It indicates -15 °C
